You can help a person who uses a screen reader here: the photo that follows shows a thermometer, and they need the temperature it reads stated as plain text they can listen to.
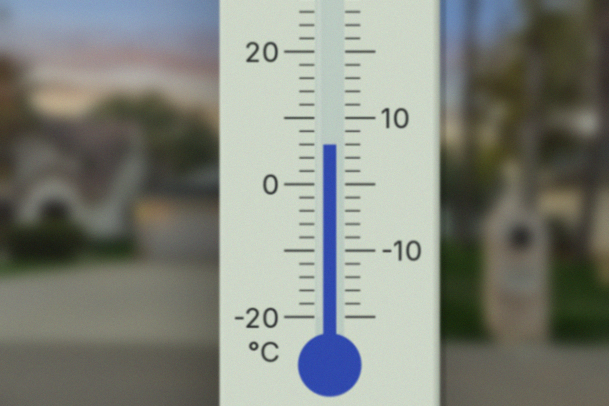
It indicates 6 °C
